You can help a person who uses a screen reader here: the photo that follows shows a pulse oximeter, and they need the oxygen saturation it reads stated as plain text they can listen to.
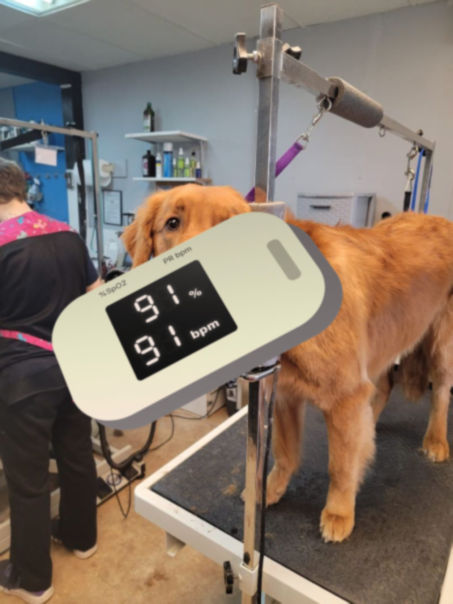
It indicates 91 %
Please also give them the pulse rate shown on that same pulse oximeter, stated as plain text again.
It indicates 91 bpm
